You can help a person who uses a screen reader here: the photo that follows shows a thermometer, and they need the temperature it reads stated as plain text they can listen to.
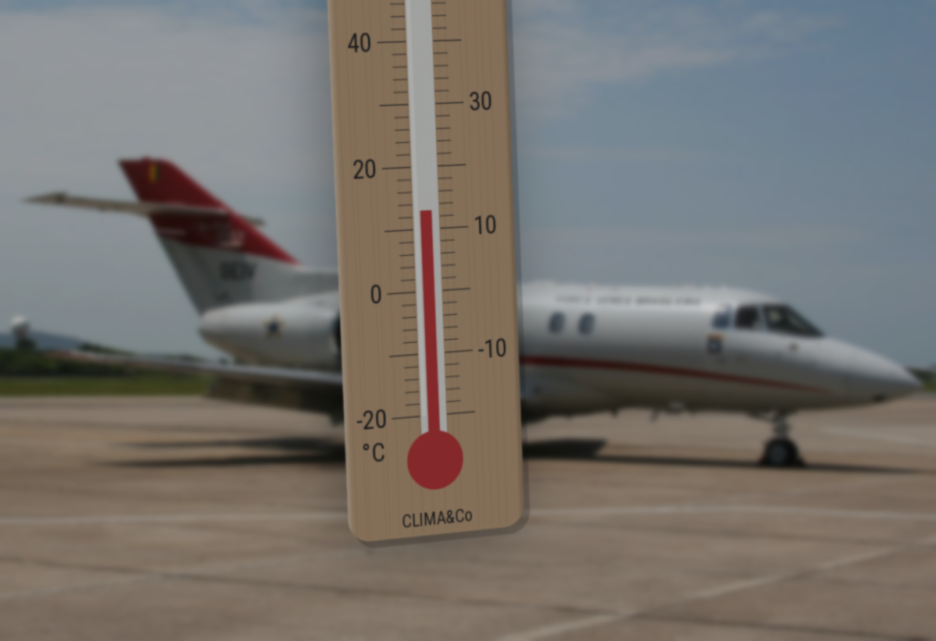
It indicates 13 °C
